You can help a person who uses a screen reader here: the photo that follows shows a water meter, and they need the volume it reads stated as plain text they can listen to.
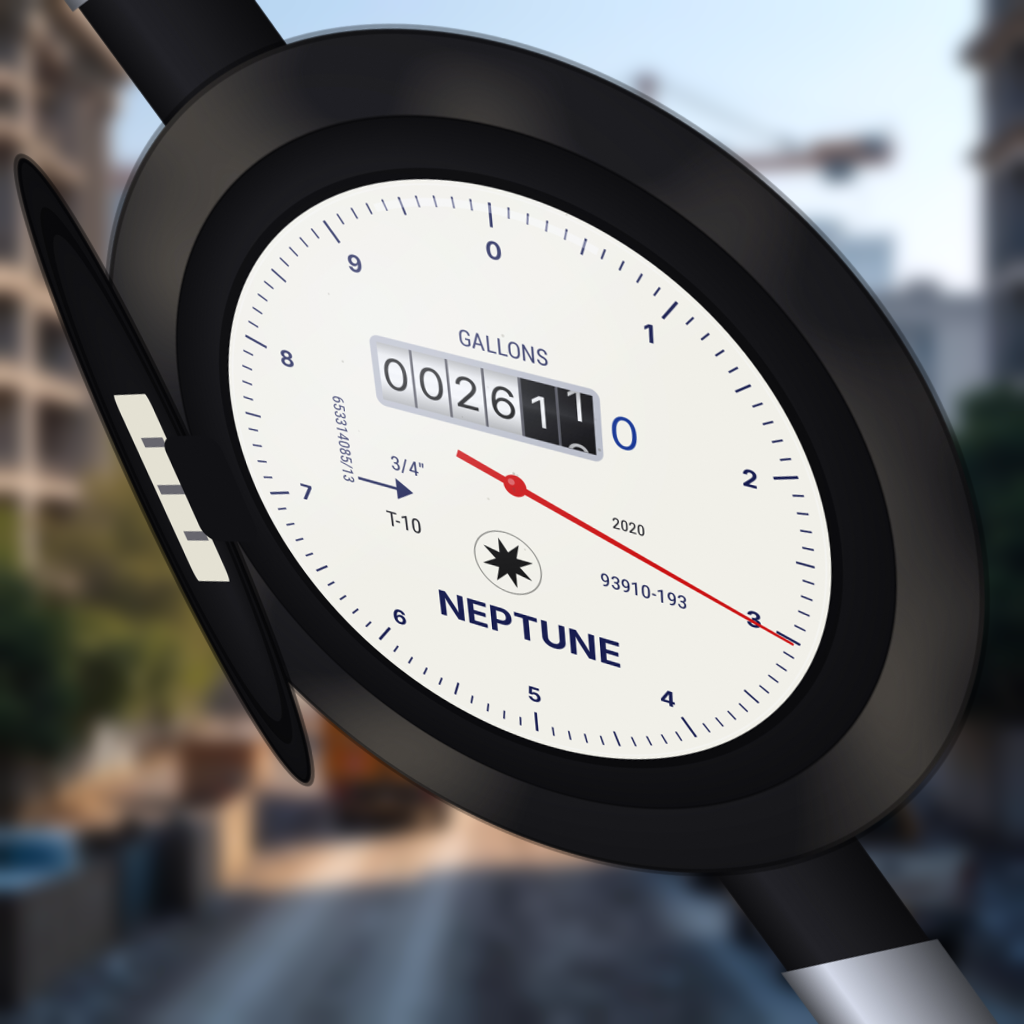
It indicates 26113.0 gal
